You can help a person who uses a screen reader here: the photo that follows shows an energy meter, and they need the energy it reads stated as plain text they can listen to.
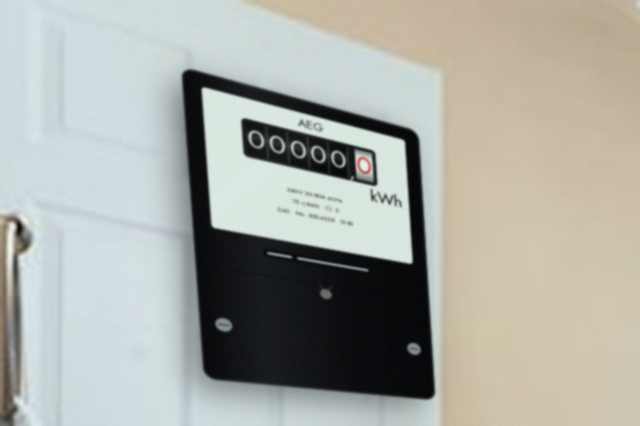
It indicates 0.0 kWh
